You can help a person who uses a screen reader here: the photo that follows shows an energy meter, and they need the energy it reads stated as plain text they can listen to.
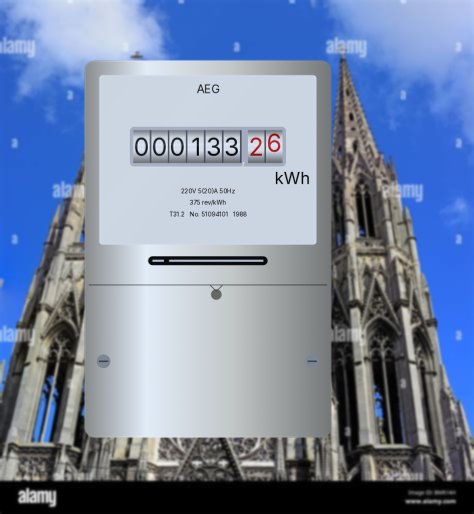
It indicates 133.26 kWh
